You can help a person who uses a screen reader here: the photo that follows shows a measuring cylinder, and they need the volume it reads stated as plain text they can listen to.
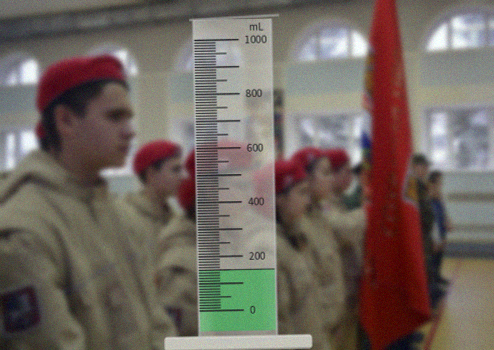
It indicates 150 mL
